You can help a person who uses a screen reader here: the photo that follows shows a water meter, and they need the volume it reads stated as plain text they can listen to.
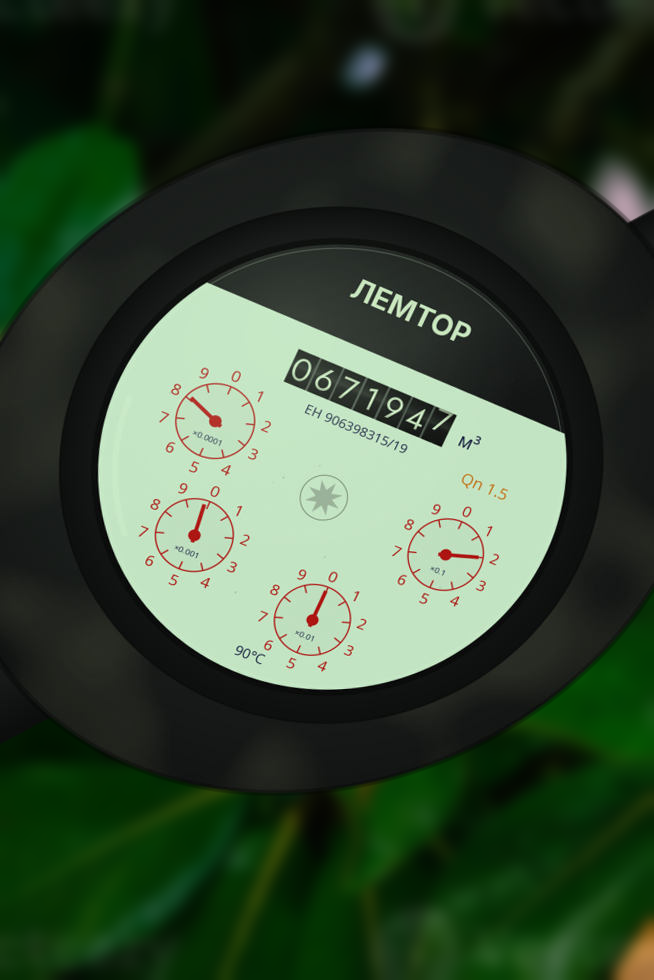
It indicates 671947.1998 m³
